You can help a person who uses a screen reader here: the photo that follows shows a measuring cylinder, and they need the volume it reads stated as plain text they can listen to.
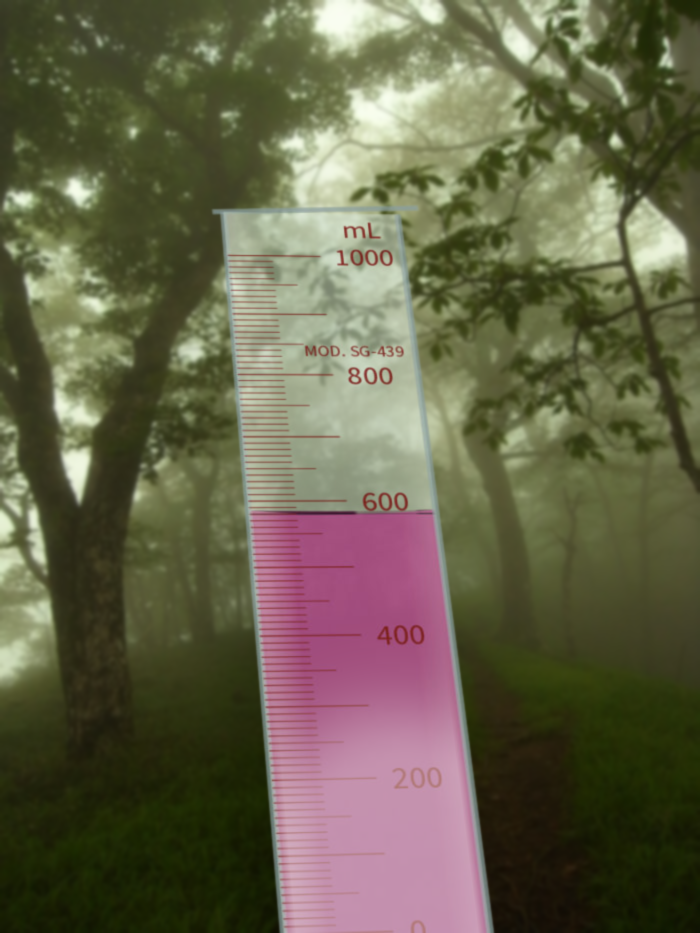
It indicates 580 mL
